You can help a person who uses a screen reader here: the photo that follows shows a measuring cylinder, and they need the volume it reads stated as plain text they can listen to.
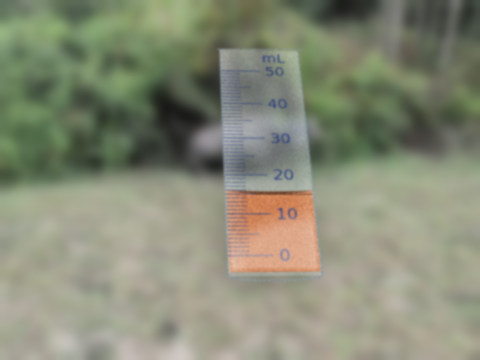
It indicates 15 mL
